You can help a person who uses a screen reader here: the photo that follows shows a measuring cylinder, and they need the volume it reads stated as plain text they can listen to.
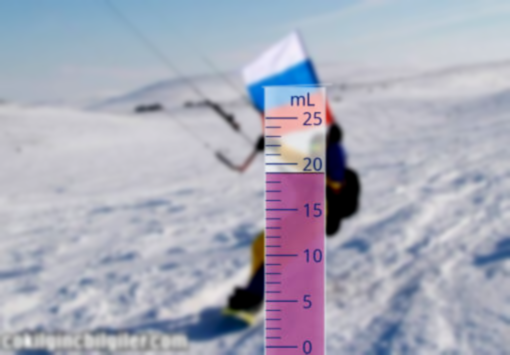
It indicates 19 mL
